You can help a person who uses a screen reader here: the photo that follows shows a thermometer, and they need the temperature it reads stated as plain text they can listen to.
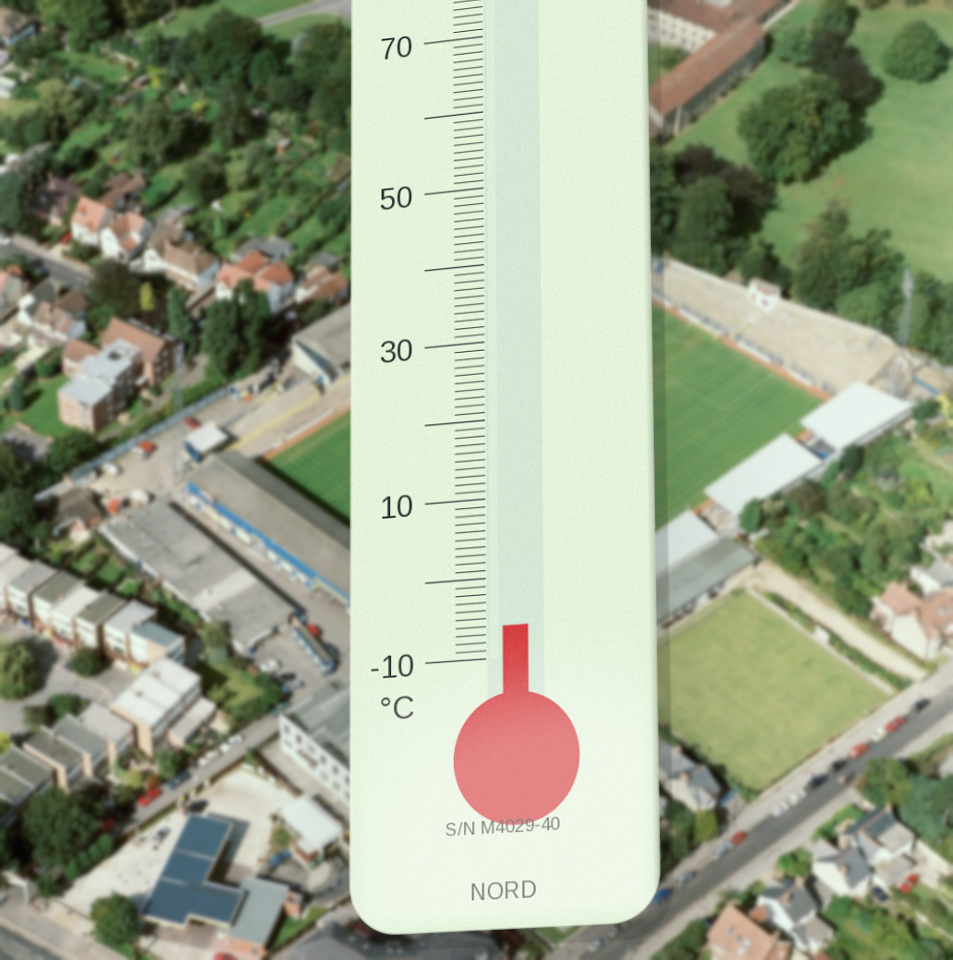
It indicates -6 °C
